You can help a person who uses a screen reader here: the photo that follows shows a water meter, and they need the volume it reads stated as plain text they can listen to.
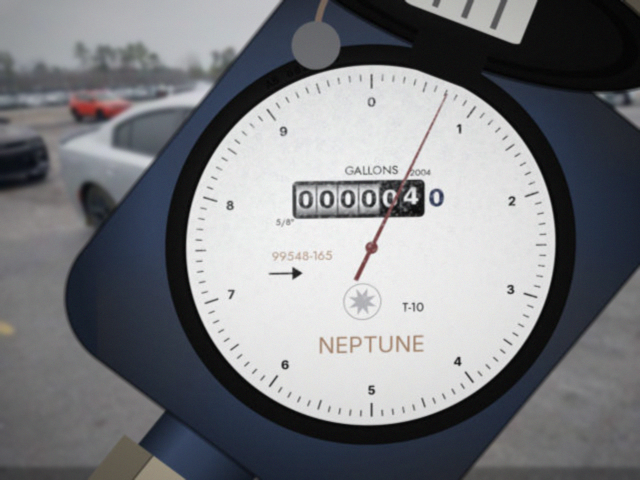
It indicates 40.7 gal
